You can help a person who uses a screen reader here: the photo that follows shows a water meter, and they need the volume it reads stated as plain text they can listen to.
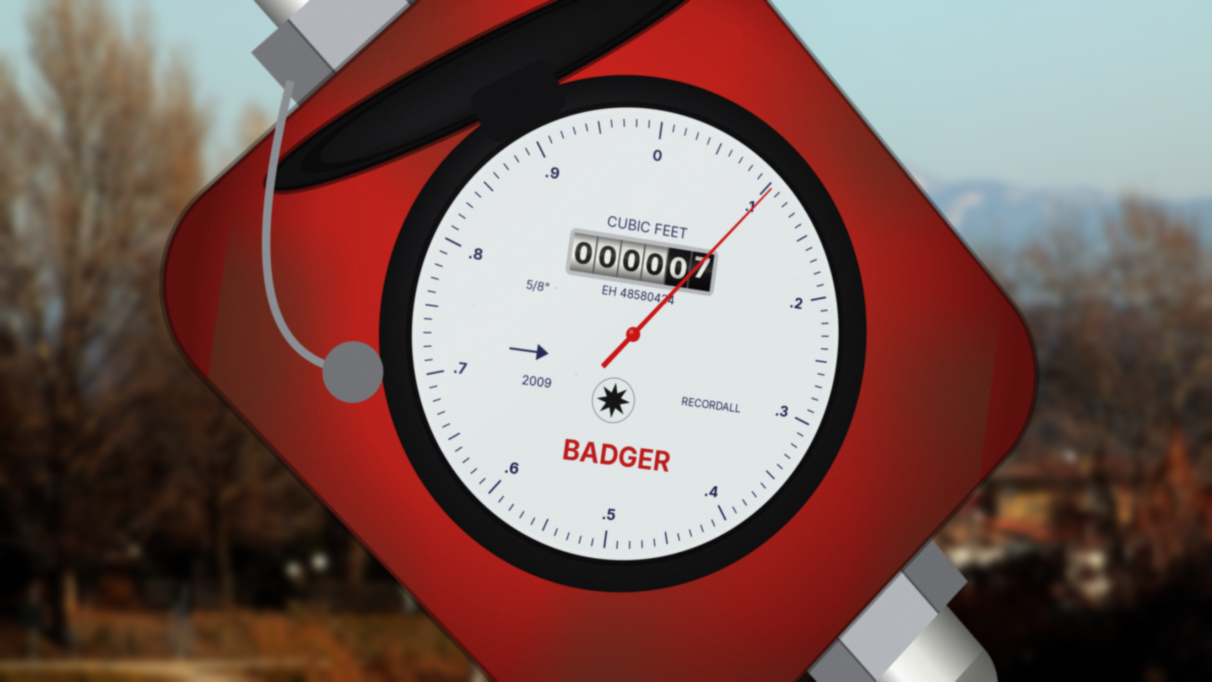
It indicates 7.10 ft³
